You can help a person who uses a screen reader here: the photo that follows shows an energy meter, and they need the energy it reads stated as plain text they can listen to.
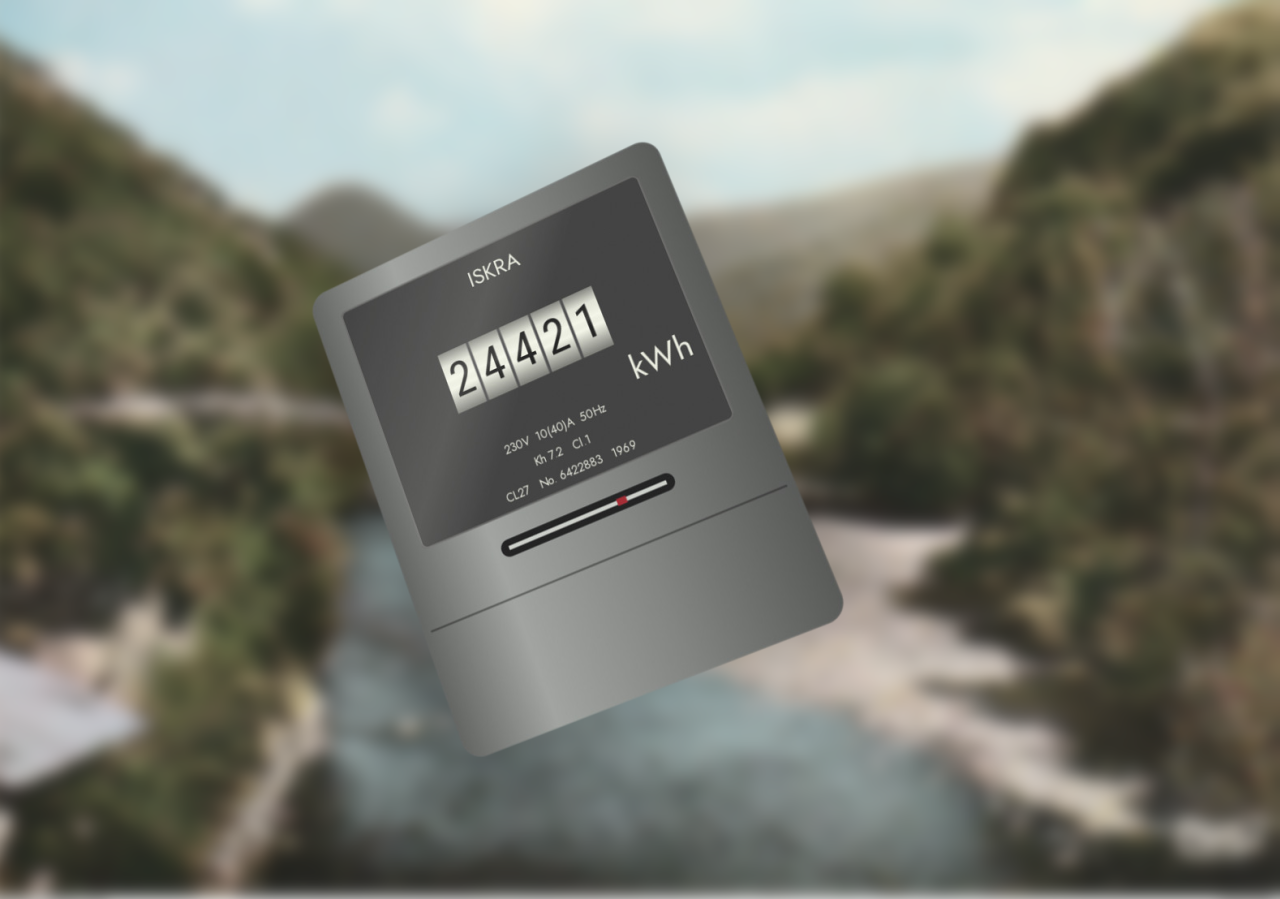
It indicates 24421 kWh
